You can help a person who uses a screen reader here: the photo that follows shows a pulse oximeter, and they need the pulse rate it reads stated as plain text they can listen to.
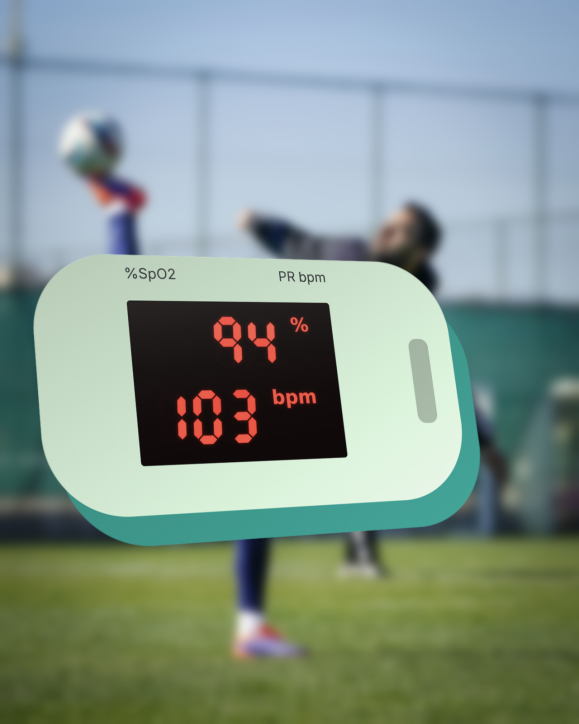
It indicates 103 bpm
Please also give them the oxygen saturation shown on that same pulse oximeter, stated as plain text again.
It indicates 94 %
